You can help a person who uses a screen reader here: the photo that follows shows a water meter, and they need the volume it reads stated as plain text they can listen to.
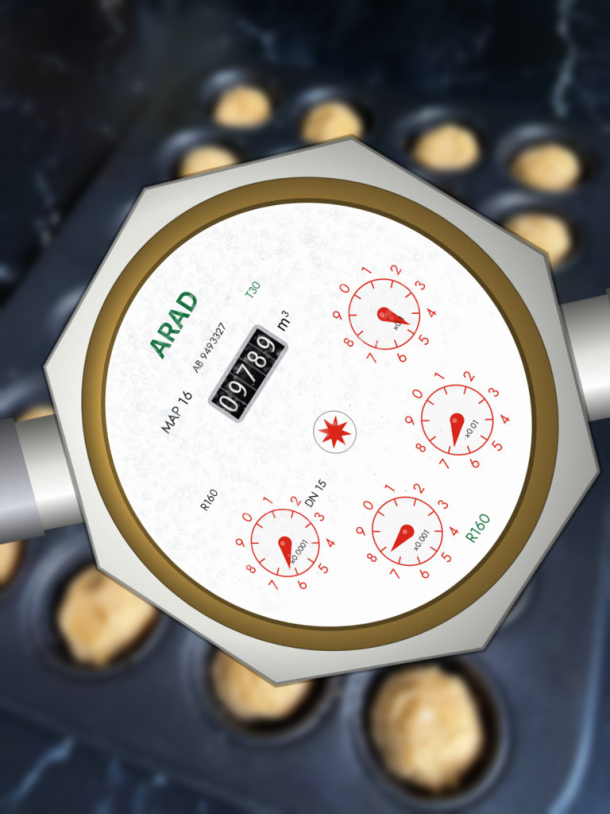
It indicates 9789.4676 m³
